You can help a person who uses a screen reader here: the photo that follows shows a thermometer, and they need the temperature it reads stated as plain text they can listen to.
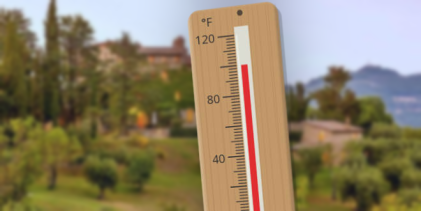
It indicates 100 °F
